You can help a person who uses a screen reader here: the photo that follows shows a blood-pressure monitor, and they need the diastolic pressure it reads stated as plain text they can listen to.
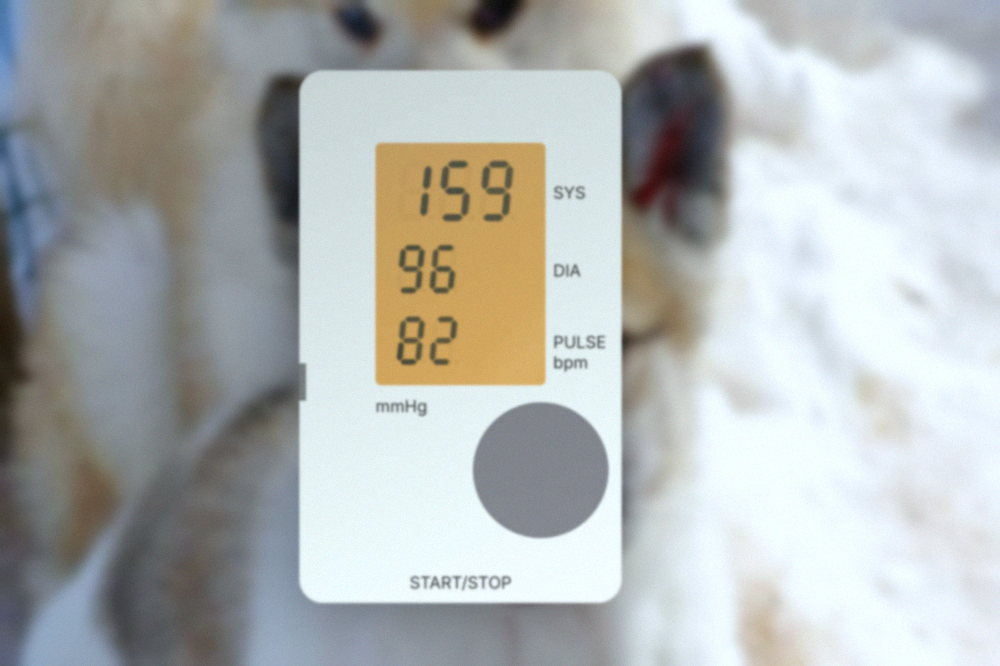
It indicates 96 mmHg
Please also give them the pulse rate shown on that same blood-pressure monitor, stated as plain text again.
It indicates 82 bpm
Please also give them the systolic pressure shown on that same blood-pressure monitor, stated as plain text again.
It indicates 159 mmHg
